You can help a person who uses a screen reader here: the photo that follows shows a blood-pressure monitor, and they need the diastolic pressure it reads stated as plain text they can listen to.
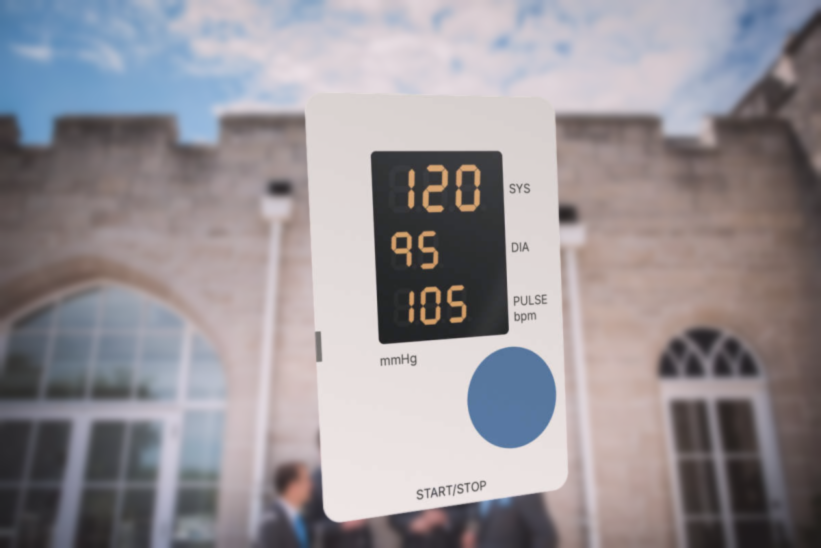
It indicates 95 mmHg
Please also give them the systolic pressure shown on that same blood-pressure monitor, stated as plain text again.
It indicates 120 mmHg
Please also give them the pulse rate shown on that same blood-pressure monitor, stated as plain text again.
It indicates 105 bpm
